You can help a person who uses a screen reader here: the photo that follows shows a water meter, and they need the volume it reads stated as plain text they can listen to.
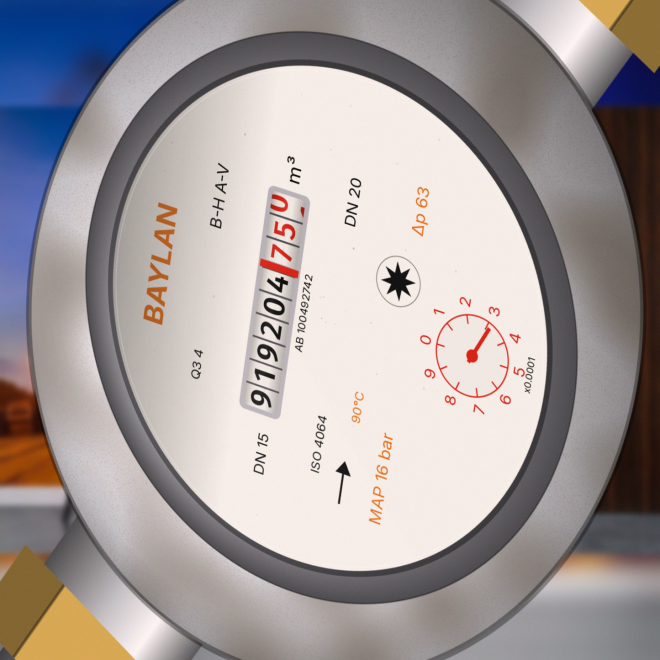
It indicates 919204.7503 m³
